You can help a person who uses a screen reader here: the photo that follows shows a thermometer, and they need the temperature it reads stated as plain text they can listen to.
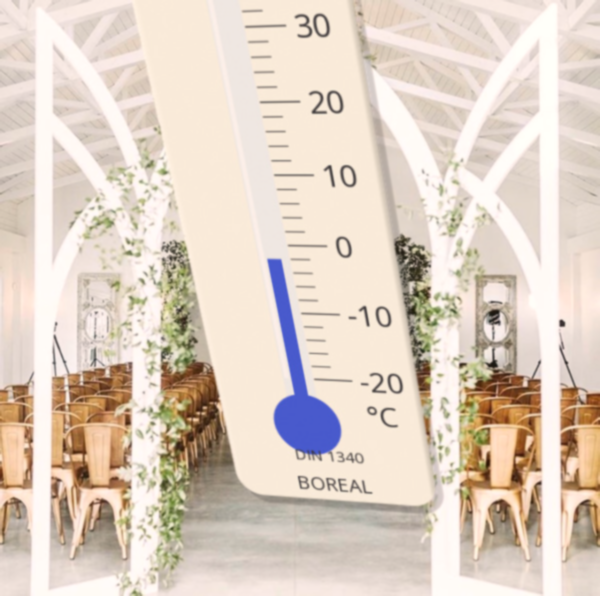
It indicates -2 °C
